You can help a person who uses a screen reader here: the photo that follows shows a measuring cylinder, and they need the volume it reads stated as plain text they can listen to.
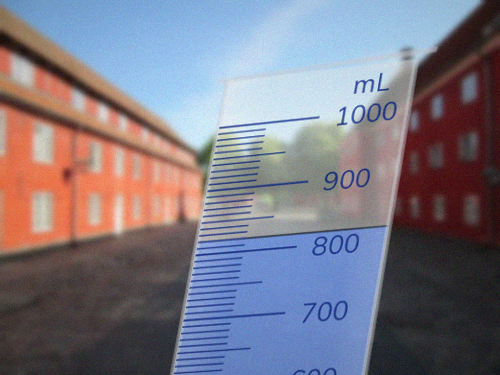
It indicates 820 mL
